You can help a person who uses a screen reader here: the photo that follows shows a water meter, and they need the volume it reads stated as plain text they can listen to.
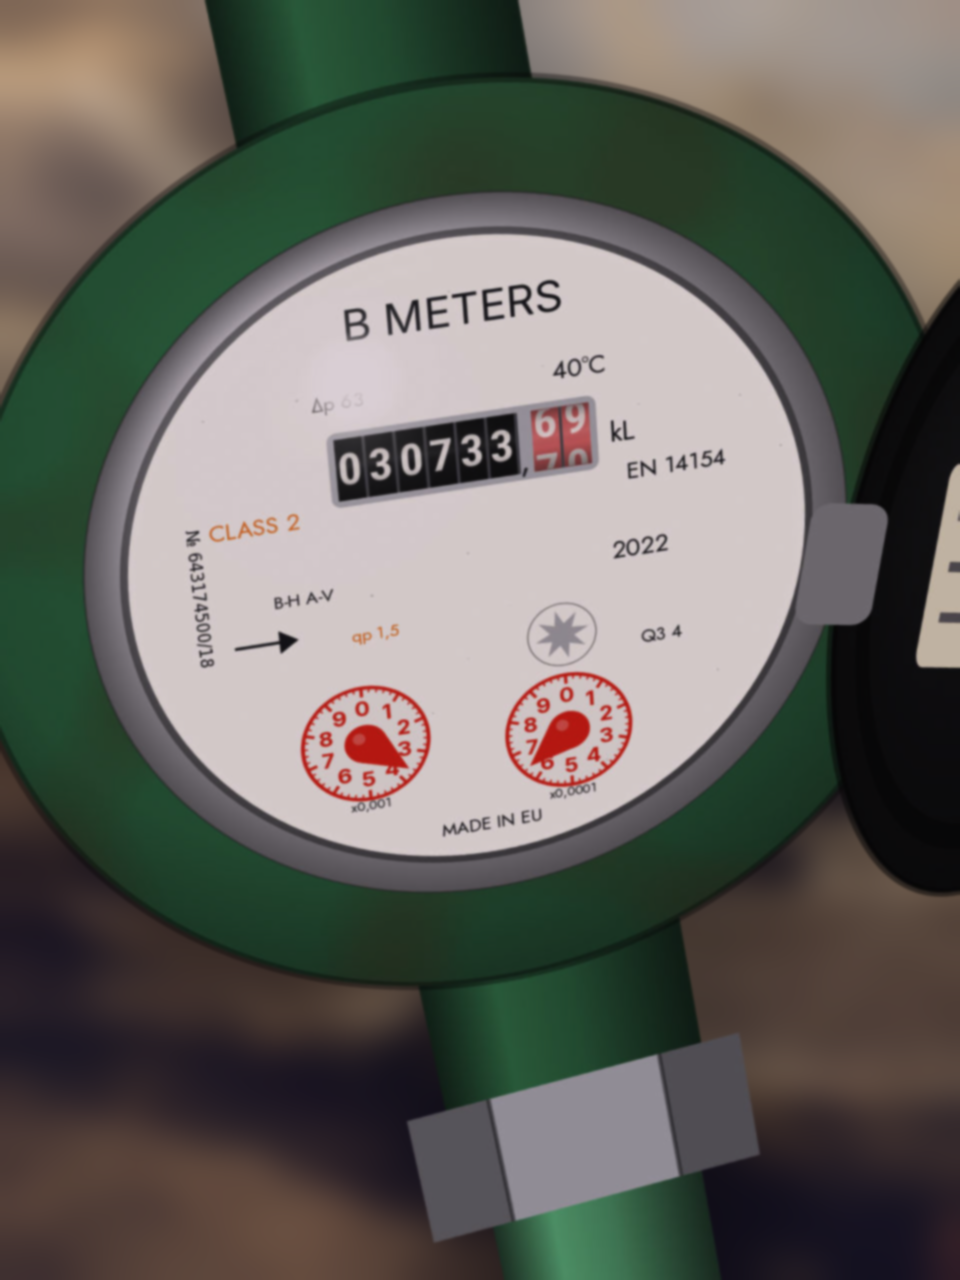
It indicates 30733.6936 kL
